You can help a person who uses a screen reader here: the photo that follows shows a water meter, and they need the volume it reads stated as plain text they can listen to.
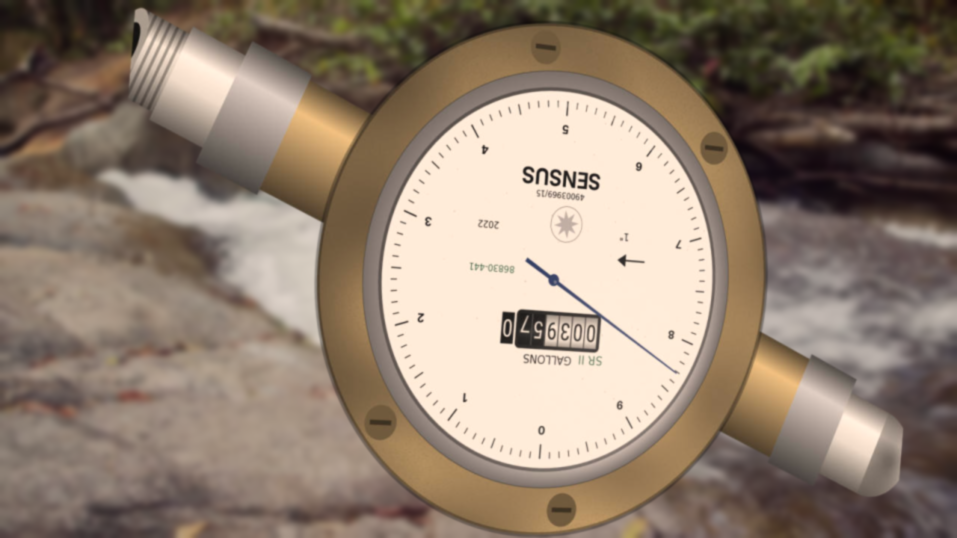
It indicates 39568.3 gal
